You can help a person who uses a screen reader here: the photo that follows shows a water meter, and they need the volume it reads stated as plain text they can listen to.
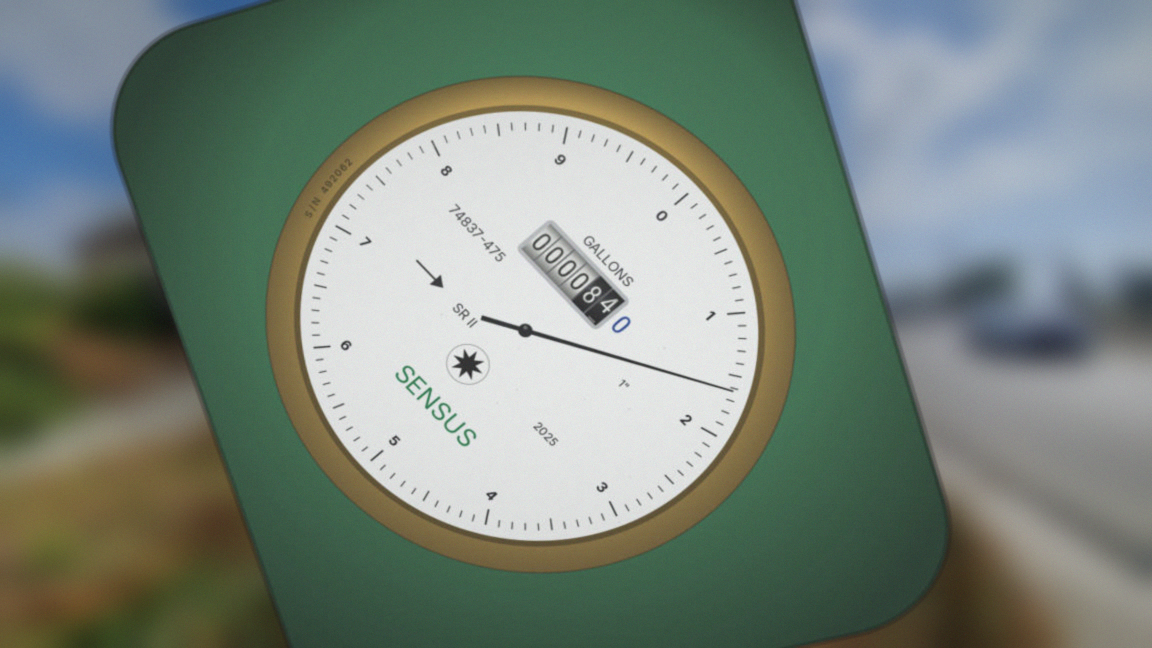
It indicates 841.6 gal
